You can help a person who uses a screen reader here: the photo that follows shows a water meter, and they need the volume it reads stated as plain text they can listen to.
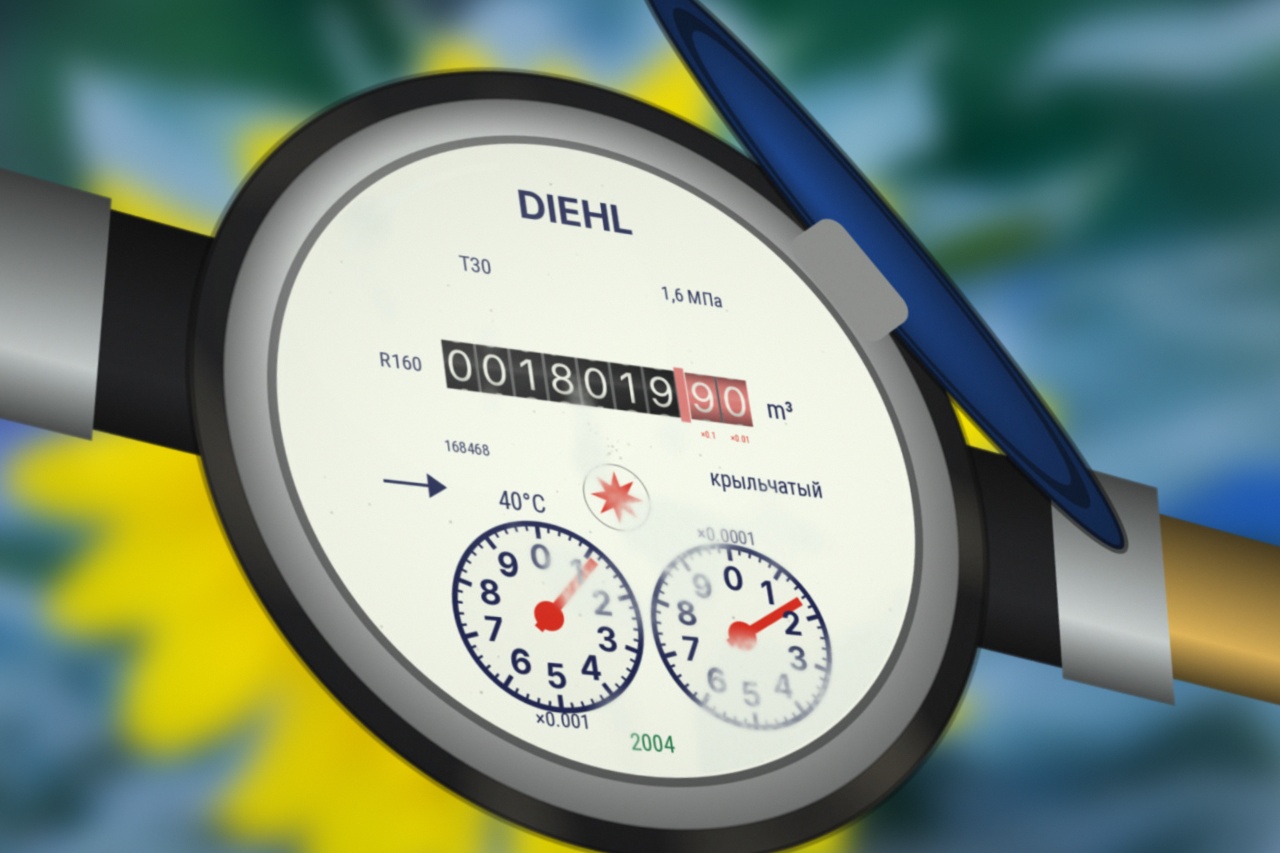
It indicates 18019.9011 m³
